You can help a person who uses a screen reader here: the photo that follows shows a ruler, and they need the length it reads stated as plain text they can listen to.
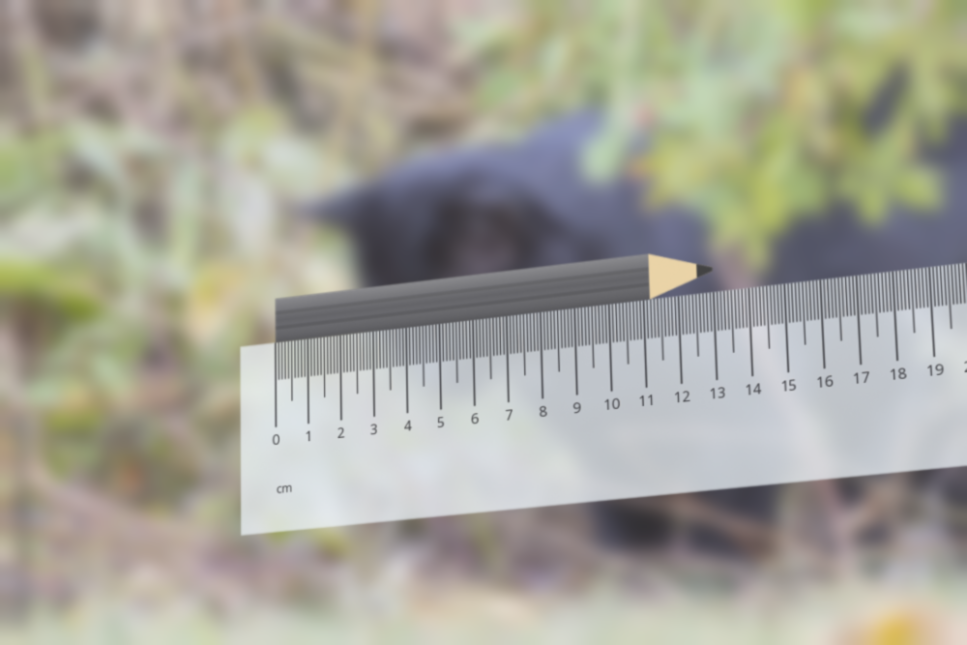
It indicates 13 cm
